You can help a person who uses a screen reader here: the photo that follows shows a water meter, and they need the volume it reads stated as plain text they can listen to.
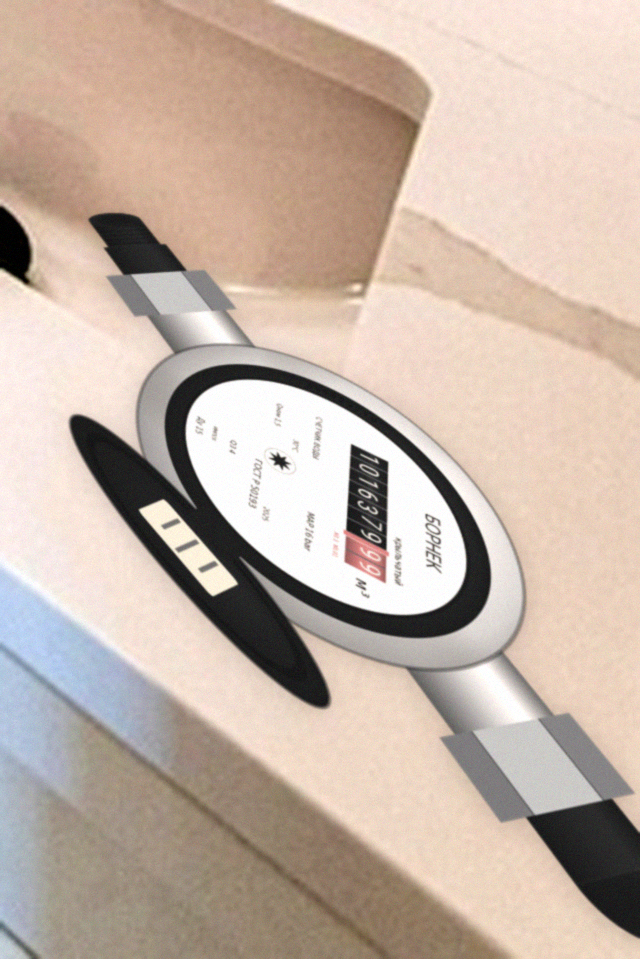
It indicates 1016379.99 m³
